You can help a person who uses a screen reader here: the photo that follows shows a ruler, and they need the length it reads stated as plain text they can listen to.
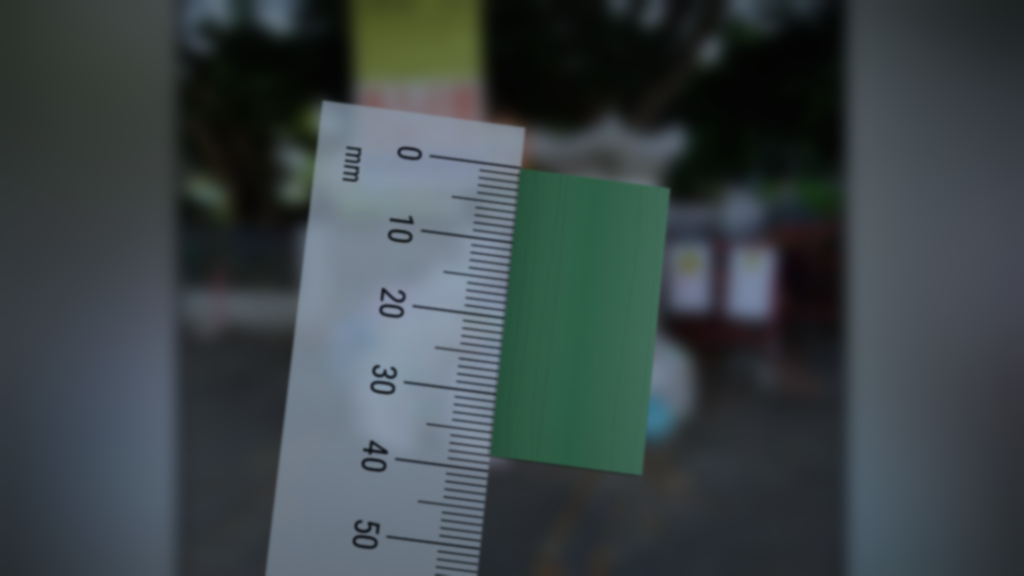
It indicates 38 mm
